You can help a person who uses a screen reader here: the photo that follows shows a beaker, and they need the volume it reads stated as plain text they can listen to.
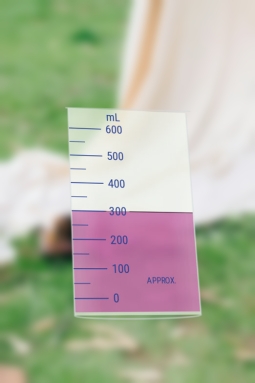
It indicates 300 mL
